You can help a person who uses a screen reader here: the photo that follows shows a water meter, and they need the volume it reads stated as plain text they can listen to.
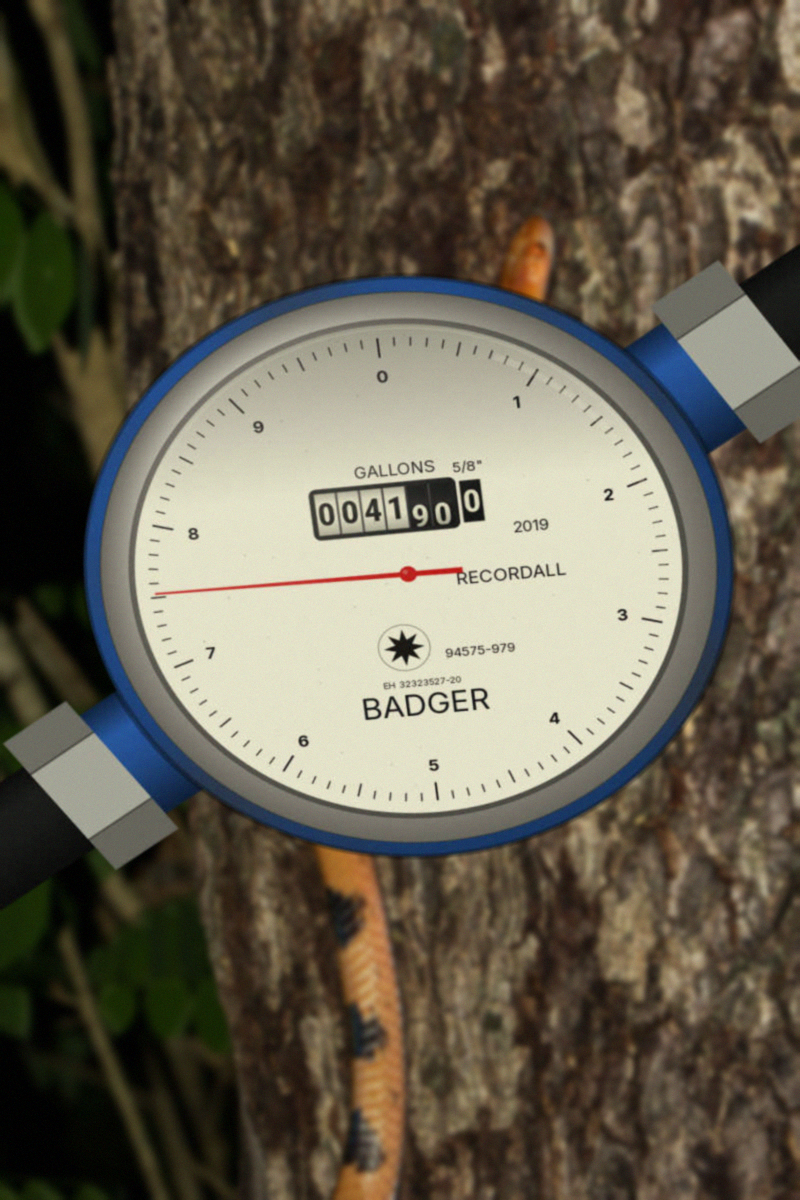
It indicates 41897.5 gal
